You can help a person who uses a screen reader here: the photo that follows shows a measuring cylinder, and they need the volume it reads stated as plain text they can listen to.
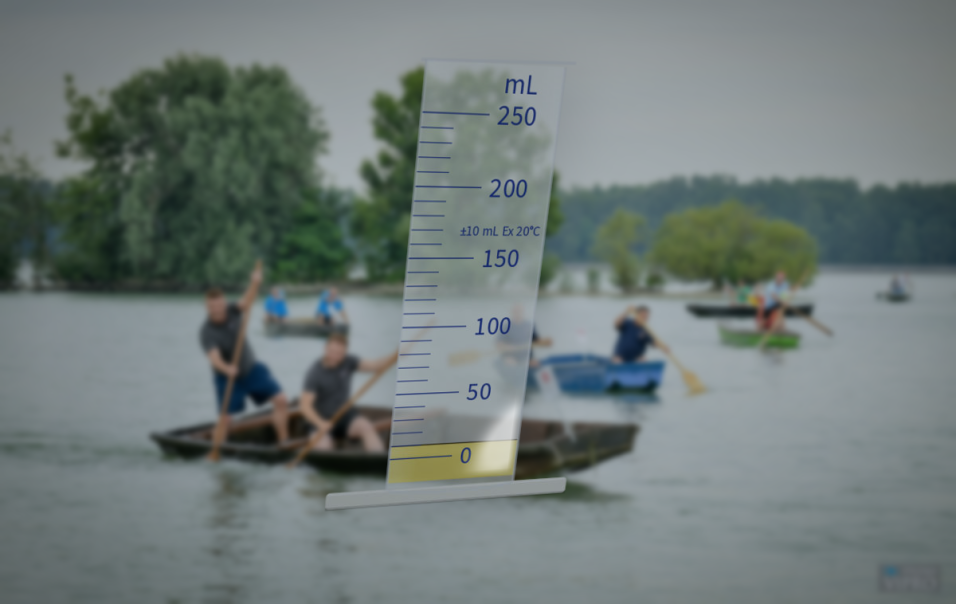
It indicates 10 mL
